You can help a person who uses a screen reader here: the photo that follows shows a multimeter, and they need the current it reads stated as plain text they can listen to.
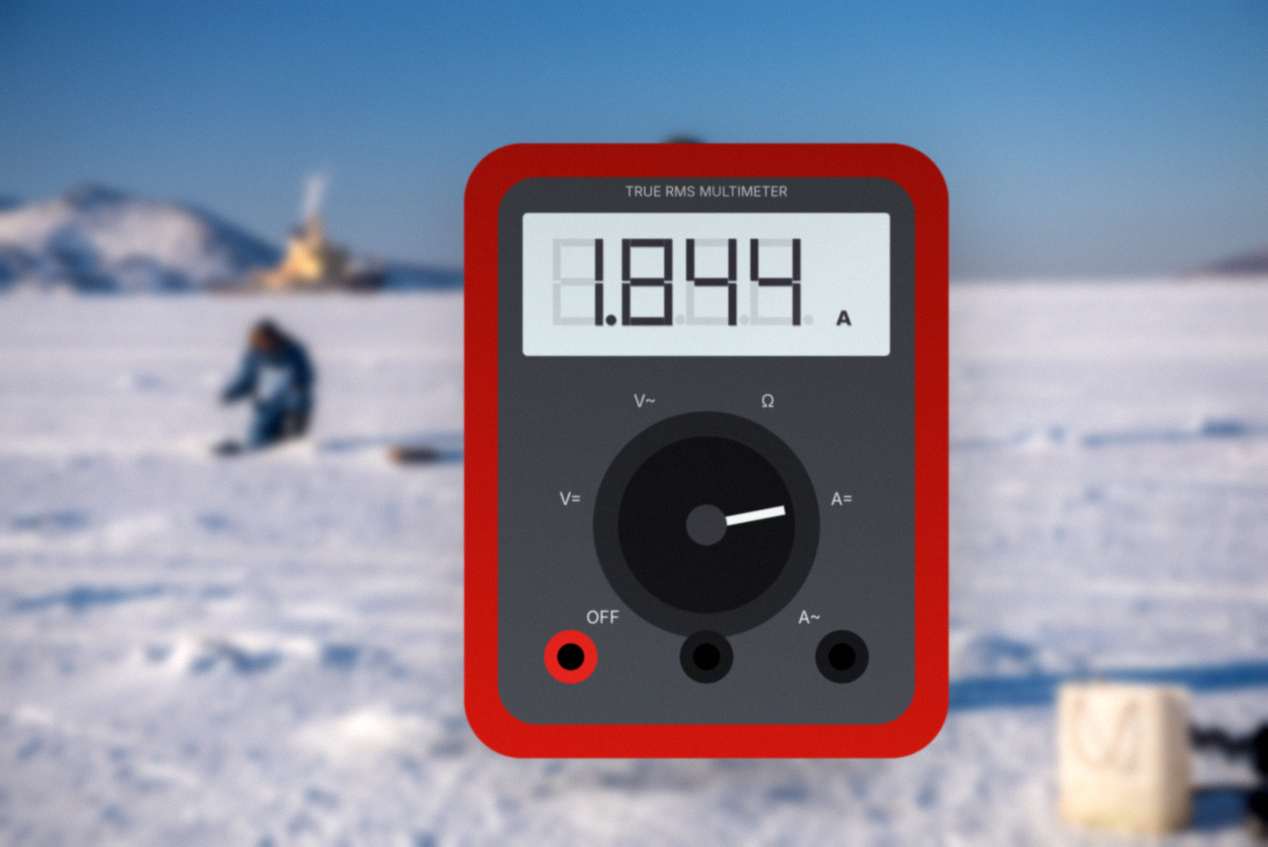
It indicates 1.844 A
